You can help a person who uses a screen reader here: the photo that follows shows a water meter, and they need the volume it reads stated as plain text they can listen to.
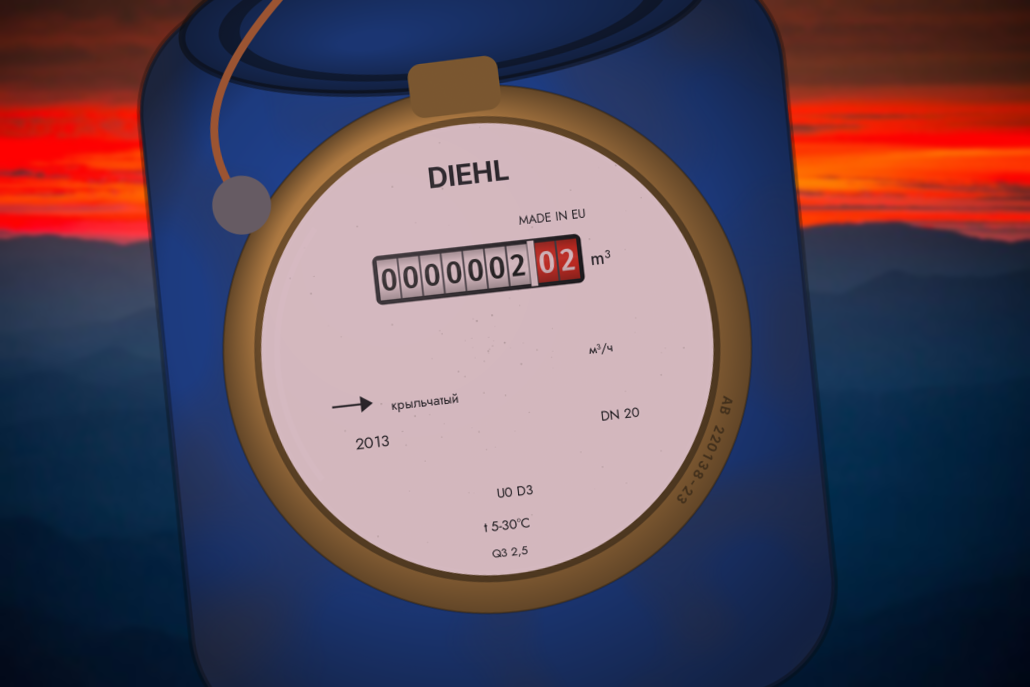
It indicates 2.02 m³
